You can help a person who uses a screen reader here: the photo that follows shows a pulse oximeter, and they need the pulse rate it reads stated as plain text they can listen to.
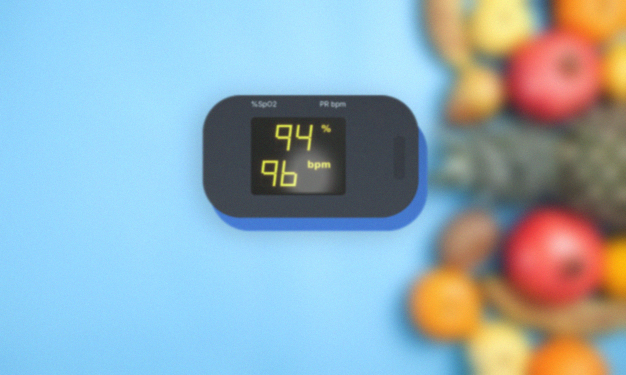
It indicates 96 bpm
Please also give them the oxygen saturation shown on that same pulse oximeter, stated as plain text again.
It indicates 94 %
